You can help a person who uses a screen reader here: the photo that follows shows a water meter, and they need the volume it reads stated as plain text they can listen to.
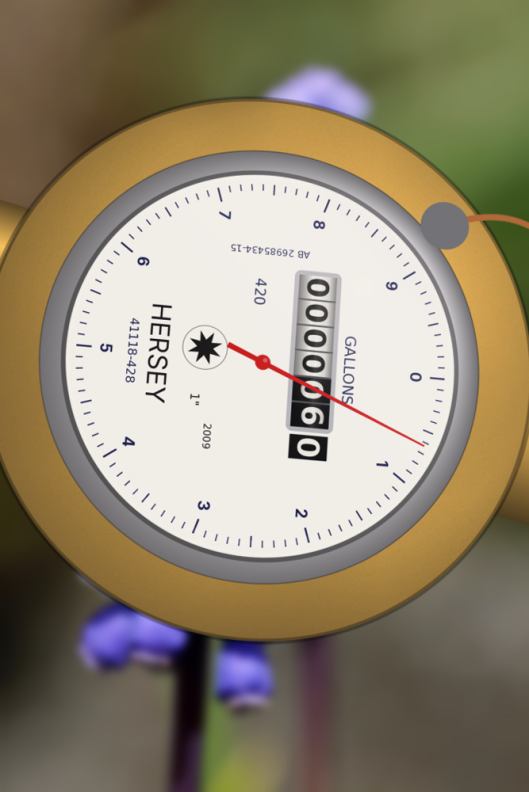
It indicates 60.6 gal
